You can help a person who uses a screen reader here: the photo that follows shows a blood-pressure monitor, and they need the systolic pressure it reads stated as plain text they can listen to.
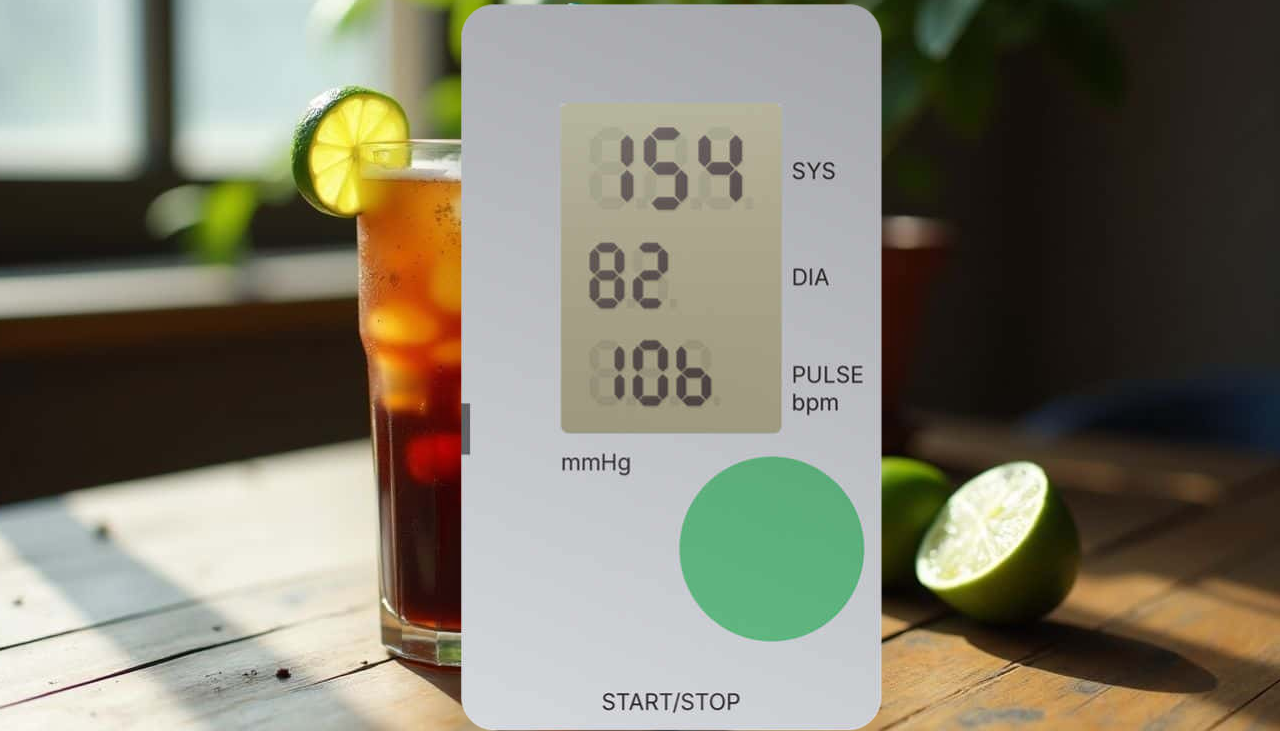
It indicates 154 mmHg
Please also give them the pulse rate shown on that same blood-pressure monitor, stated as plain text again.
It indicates 106 bpm
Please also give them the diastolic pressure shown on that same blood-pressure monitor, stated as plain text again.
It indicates 82 mmHg
